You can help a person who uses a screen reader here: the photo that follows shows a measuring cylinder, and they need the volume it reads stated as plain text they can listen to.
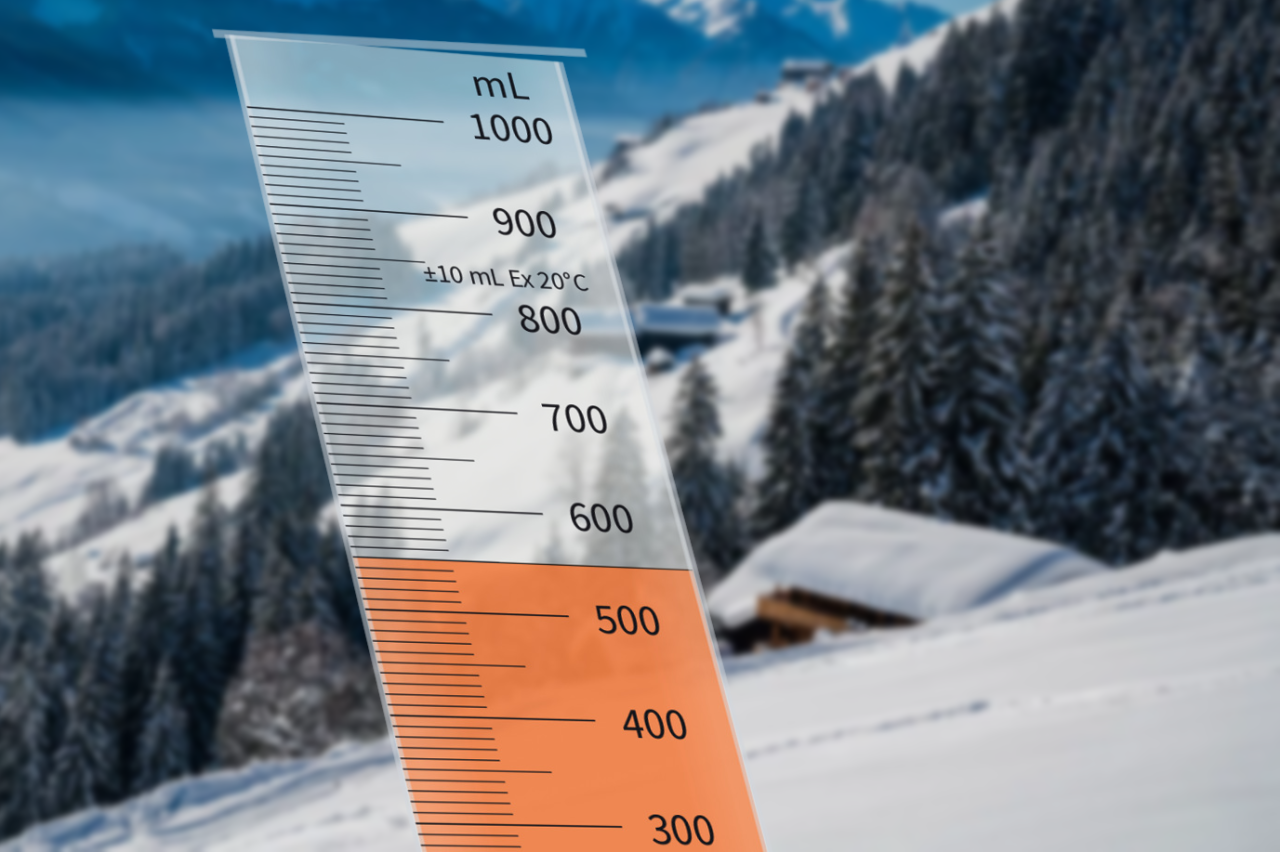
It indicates 550 mL
